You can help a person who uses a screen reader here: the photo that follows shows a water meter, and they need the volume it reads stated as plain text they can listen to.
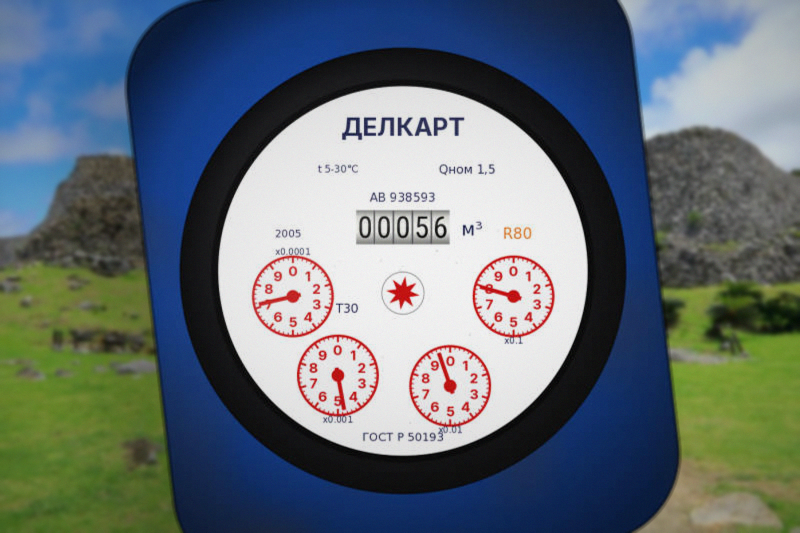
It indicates 56.7947 m³
